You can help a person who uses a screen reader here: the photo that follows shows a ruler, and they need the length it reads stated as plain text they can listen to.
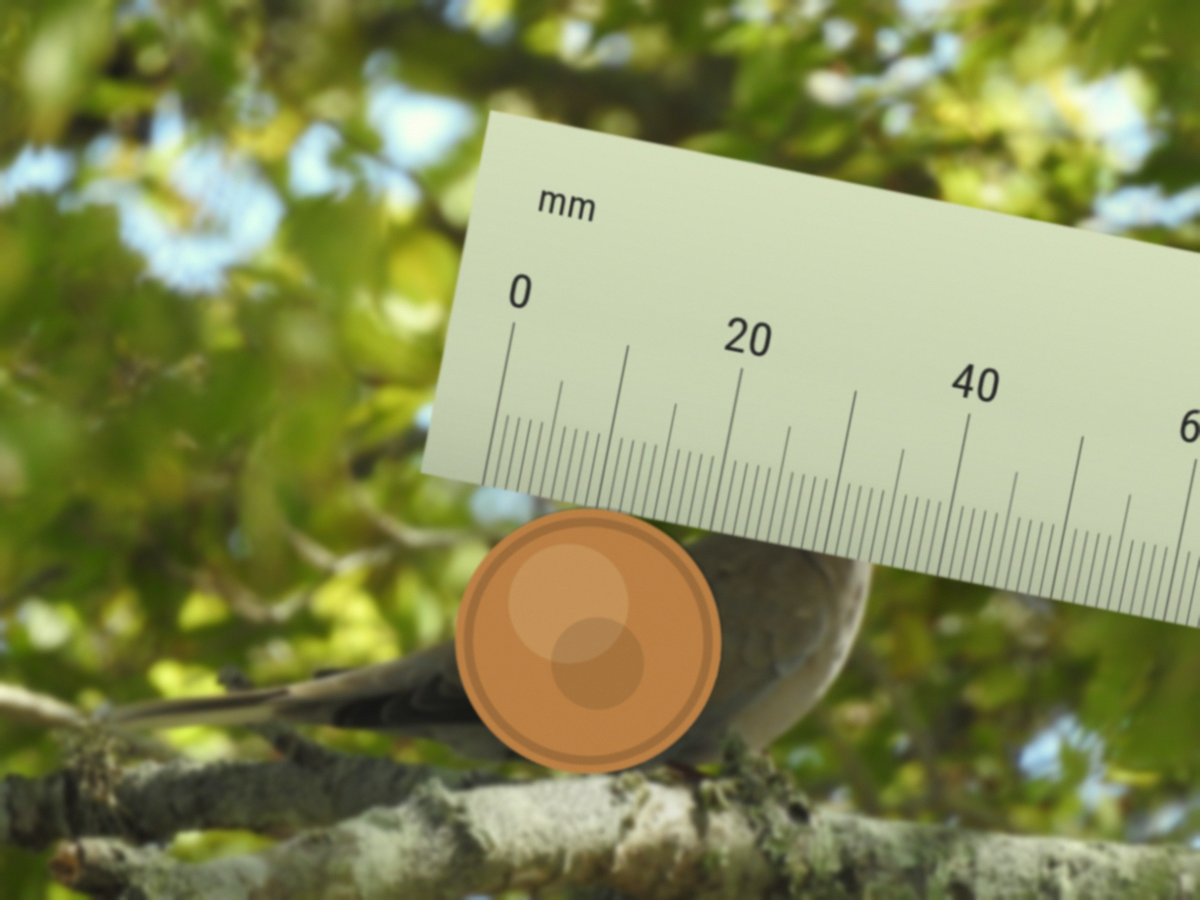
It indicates 23 mm
